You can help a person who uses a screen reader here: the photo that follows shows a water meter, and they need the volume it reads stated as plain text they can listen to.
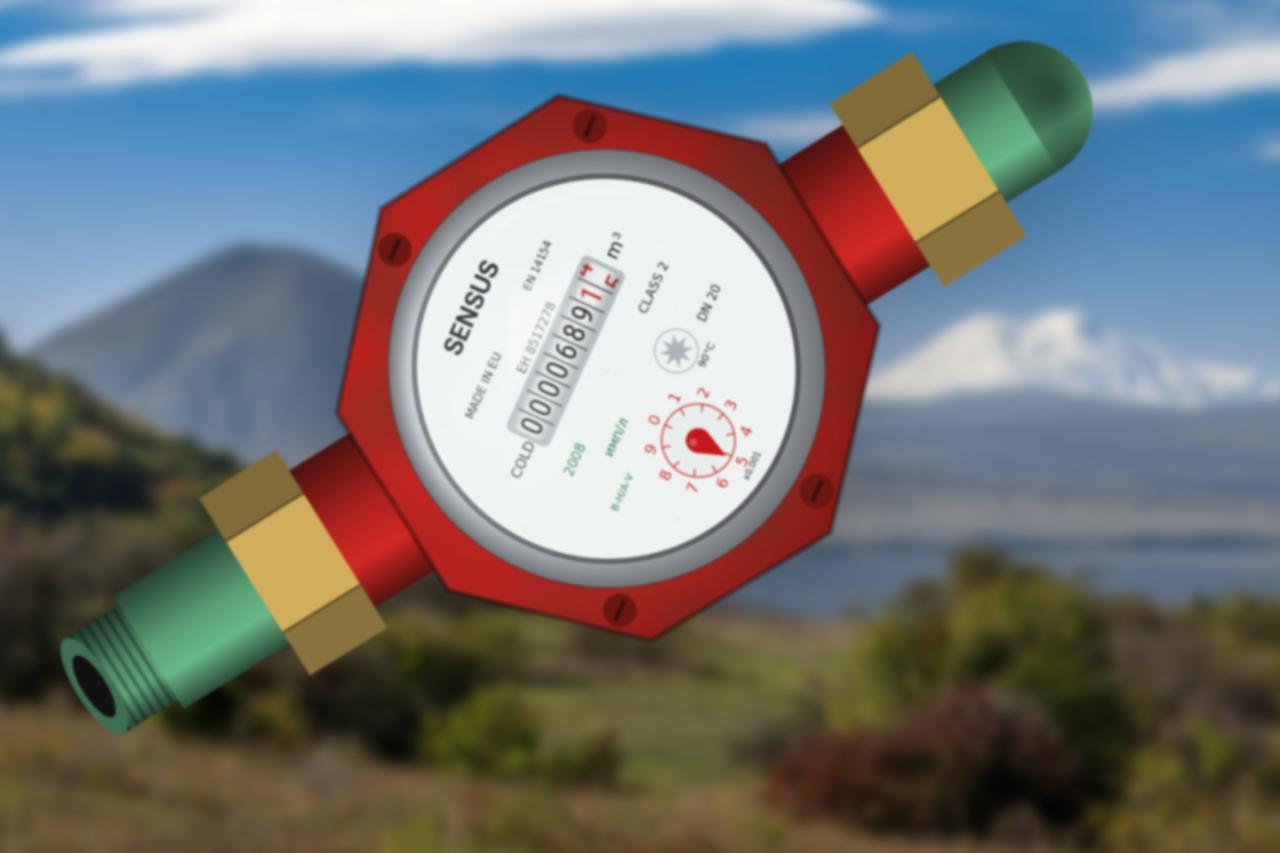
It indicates 689.145 m³
